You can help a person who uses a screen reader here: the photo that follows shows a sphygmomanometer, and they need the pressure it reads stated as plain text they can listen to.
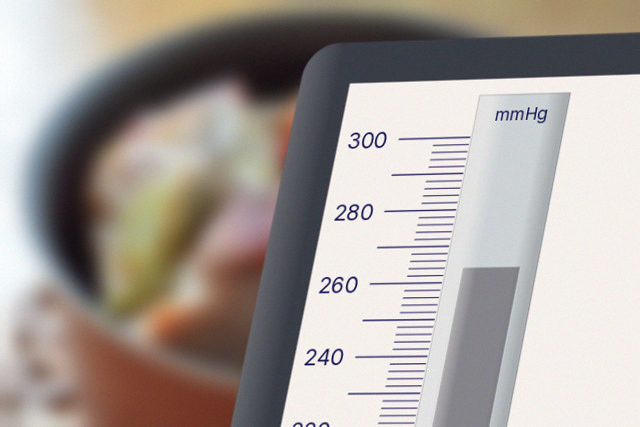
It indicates 264 mmHg
